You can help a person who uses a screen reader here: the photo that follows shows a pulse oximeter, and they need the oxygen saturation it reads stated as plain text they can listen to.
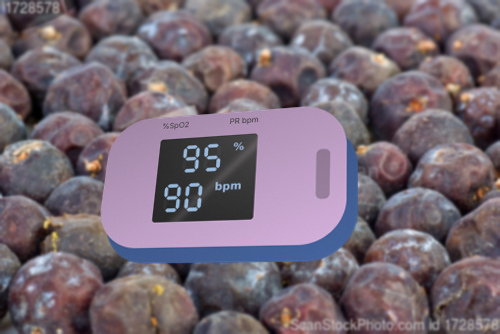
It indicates 95 %
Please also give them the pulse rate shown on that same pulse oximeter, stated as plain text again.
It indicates 90 bpm
